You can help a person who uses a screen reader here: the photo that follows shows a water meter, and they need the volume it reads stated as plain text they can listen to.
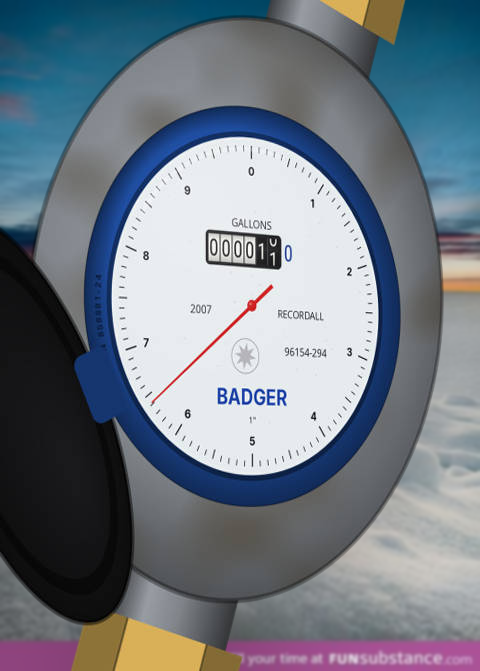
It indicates 106.4 gal
